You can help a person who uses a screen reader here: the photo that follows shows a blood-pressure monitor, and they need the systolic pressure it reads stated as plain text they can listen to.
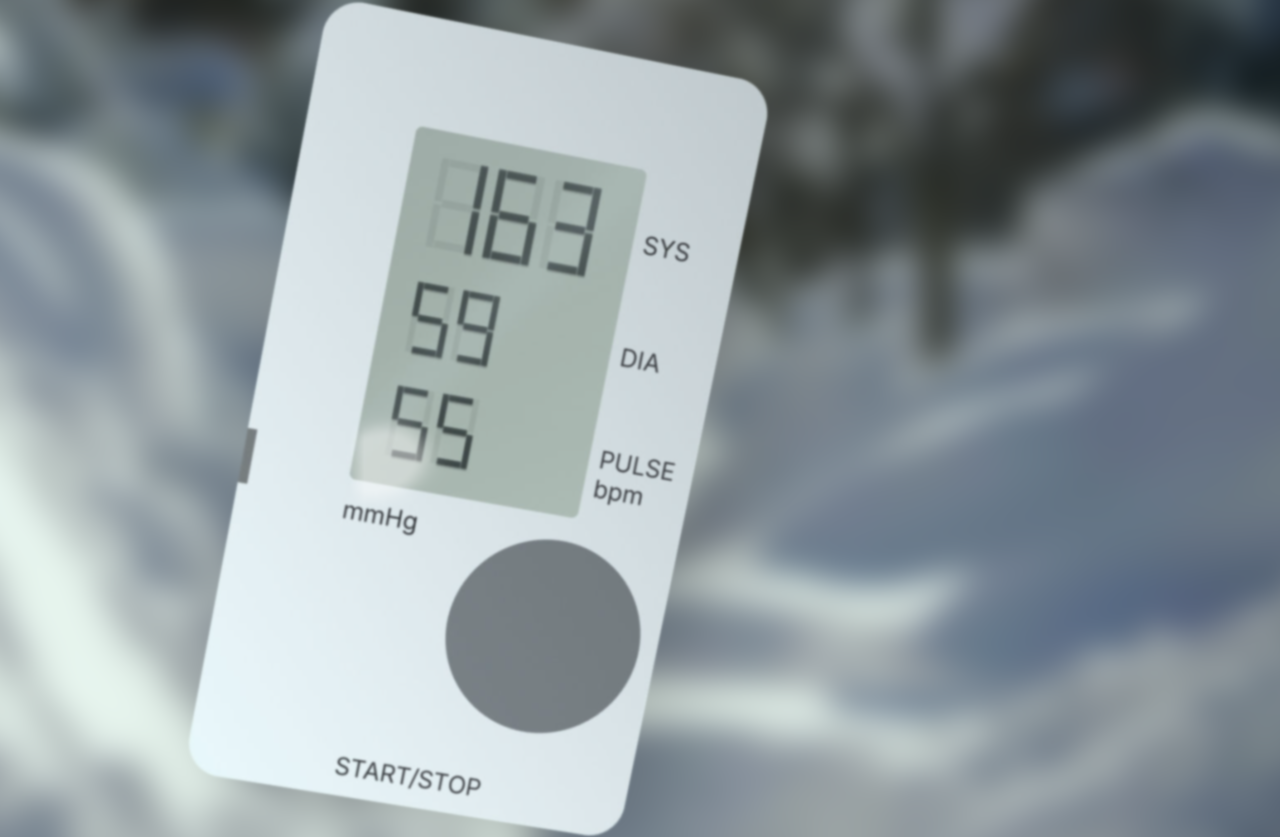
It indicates 163 mmHg
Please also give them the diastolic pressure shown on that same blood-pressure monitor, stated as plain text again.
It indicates 59 mmHg
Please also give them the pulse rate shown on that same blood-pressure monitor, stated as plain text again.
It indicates 55 bpm
